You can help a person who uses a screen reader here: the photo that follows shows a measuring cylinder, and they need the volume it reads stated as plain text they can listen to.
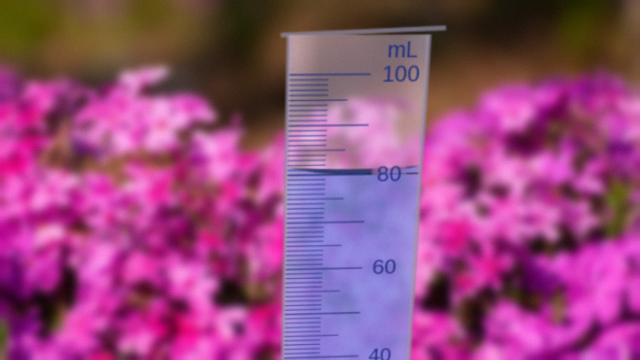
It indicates 80 mL
